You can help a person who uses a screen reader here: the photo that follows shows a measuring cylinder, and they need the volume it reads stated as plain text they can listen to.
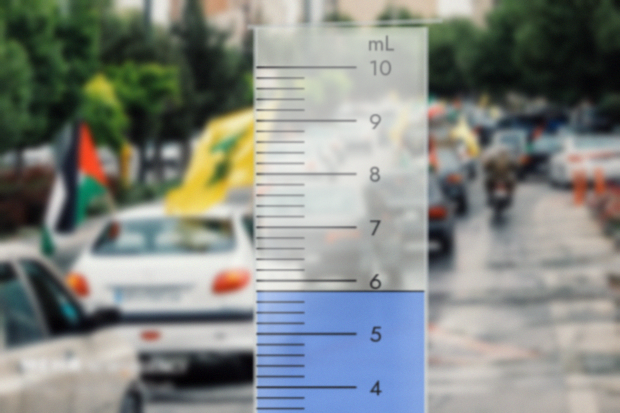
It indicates 5.8 mL
